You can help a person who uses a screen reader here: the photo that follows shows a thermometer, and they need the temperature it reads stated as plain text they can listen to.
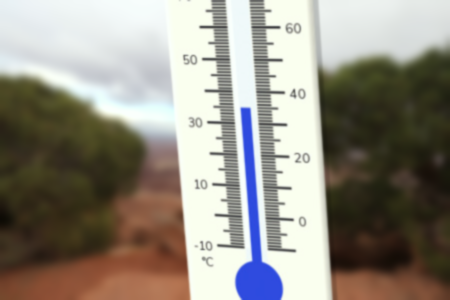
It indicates 35 °C
